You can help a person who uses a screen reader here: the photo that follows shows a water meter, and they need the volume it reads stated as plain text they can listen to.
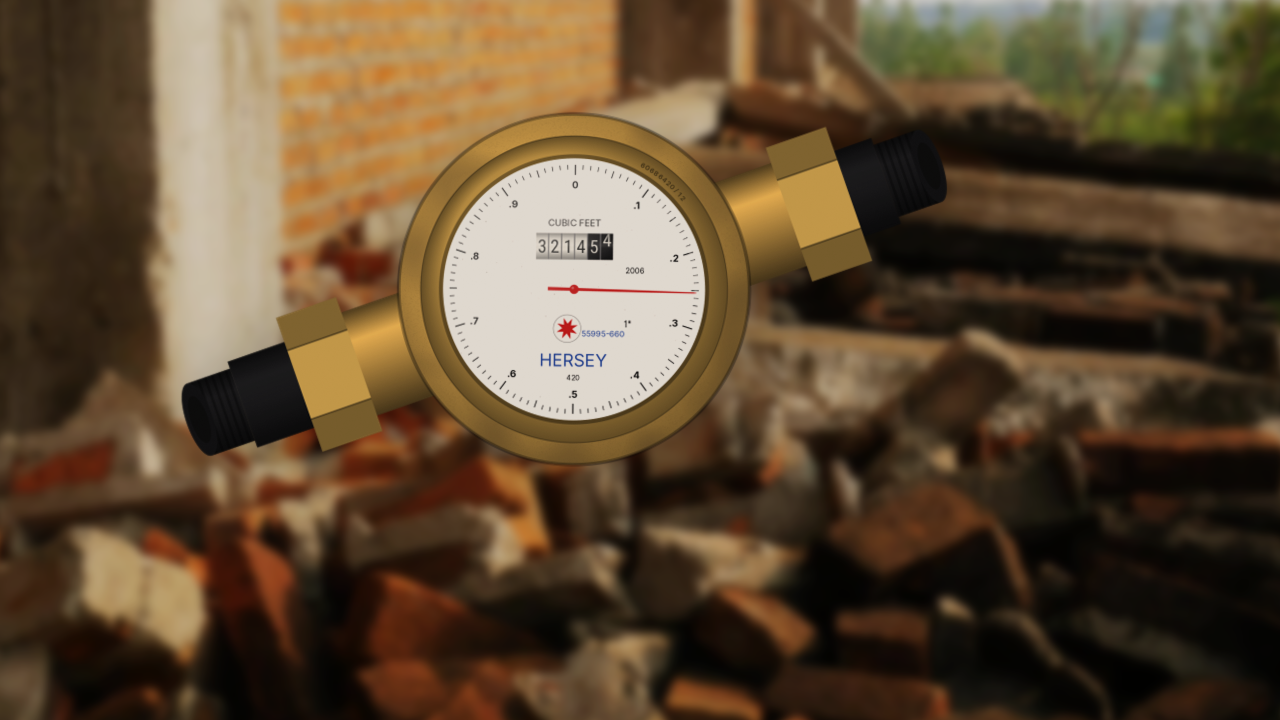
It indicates 321454.25 ft³
